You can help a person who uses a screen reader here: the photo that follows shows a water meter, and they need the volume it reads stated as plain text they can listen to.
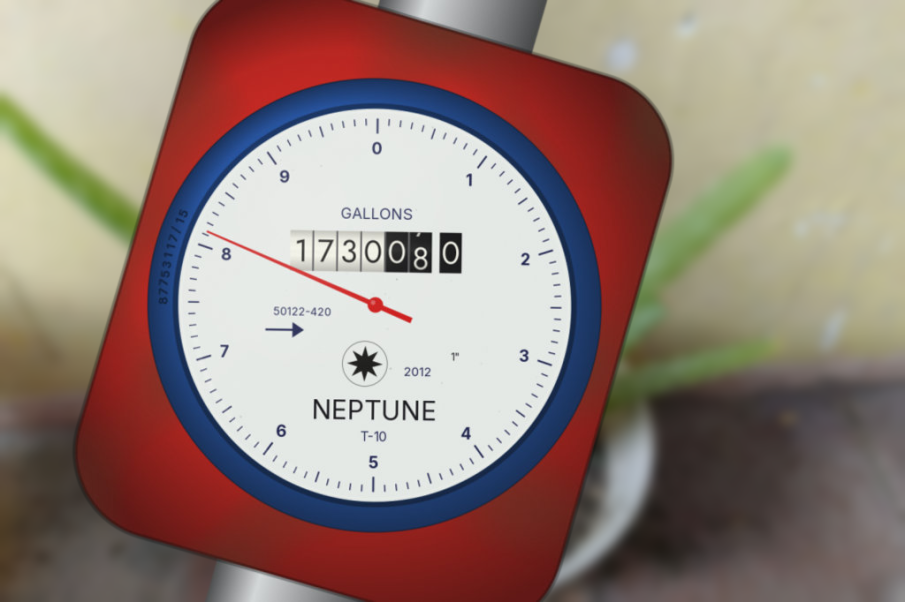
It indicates 1730078.1 gal
